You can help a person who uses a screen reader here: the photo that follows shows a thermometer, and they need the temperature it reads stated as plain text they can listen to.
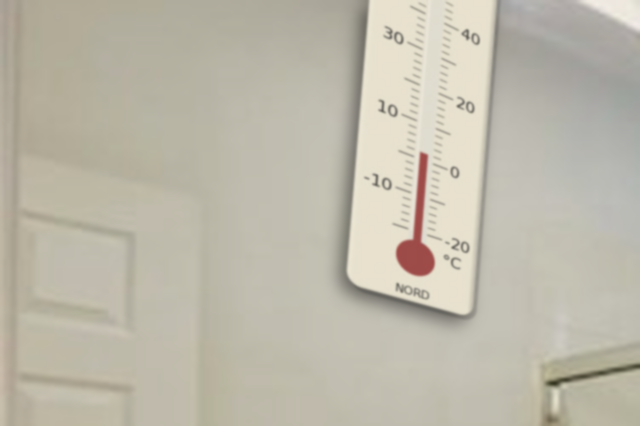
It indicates 2 °C
